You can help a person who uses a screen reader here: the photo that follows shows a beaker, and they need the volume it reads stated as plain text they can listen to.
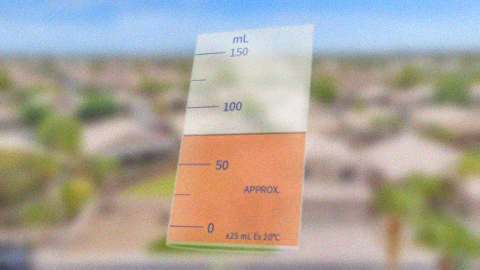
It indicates 75 mL
